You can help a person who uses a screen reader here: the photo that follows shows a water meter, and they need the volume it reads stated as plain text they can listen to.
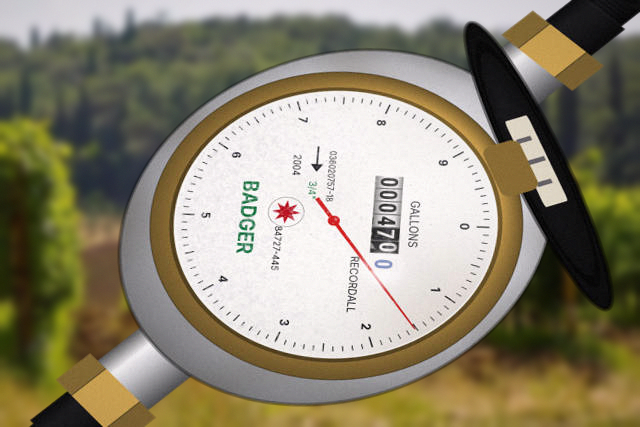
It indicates 4701.5 gal
